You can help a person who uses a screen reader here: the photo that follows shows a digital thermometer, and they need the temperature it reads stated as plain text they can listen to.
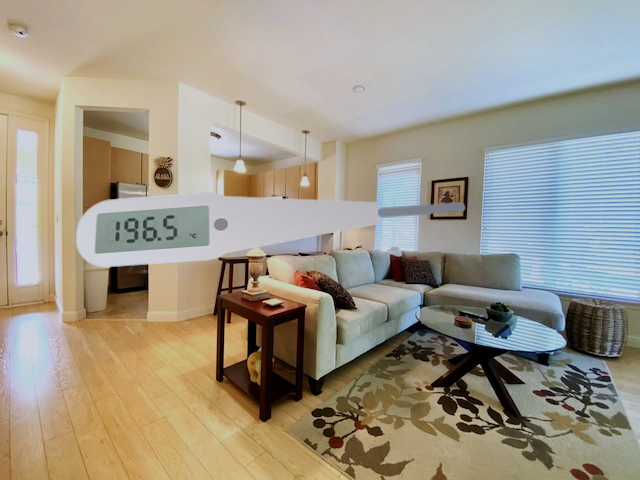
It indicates 196.5 °C
